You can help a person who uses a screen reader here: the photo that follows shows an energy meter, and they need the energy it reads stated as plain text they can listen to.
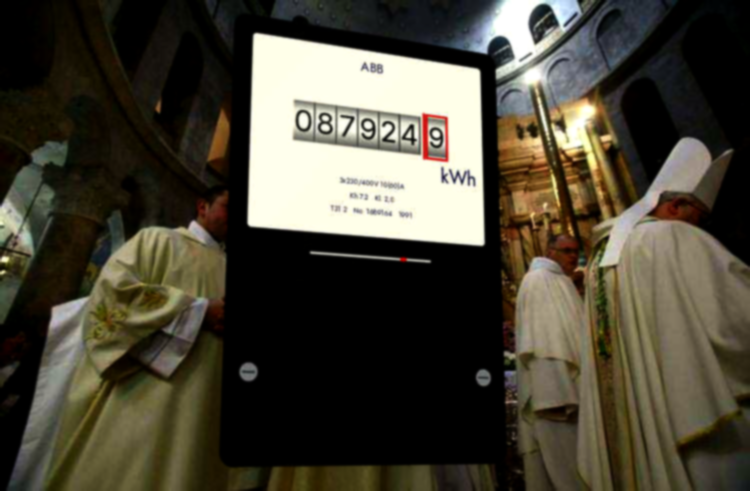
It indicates 87924.9 kWh
